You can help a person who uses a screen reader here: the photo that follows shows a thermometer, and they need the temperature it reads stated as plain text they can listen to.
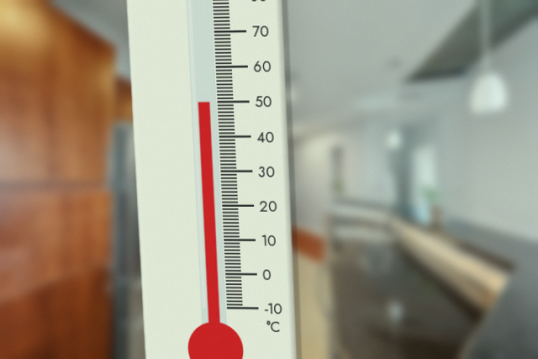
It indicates 50 °C
